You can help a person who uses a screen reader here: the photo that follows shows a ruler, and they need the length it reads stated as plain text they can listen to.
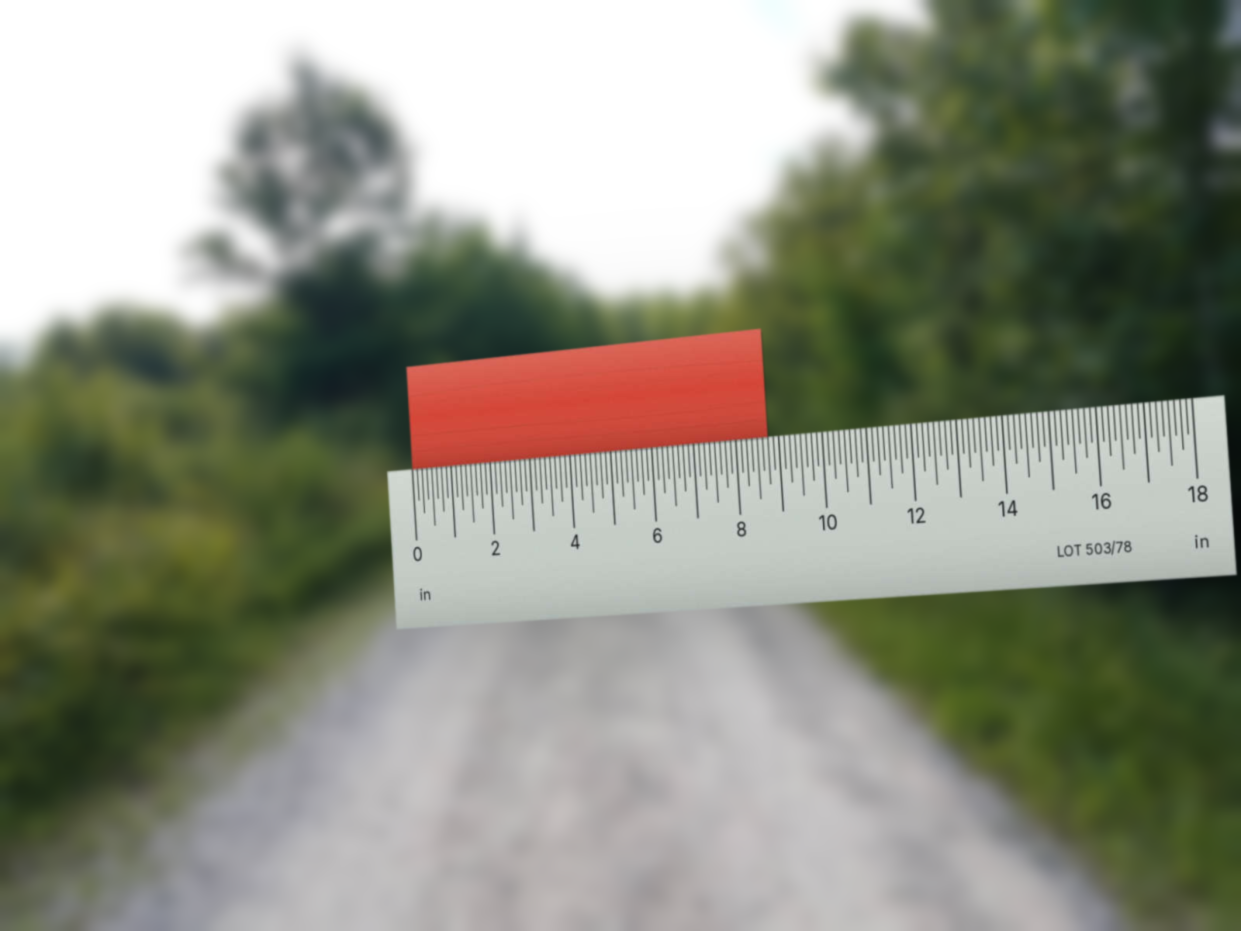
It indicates 8.75 in
